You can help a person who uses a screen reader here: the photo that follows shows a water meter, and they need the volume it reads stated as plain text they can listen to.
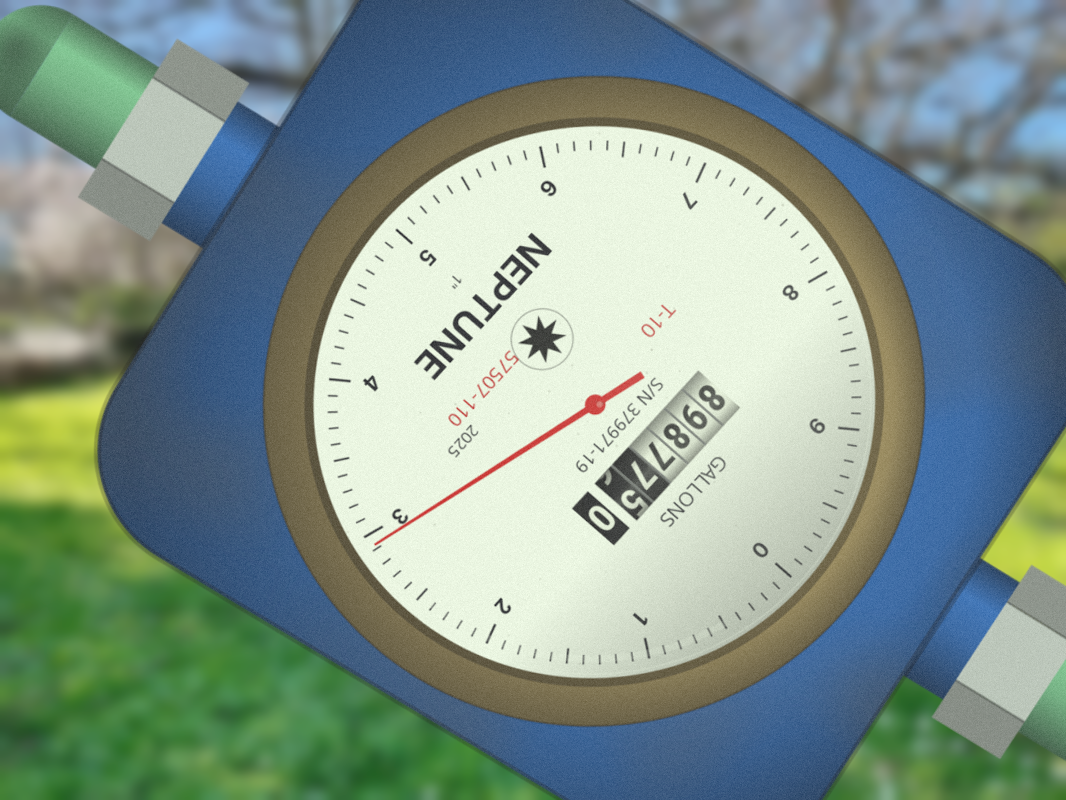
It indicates 8987752.9 gal
